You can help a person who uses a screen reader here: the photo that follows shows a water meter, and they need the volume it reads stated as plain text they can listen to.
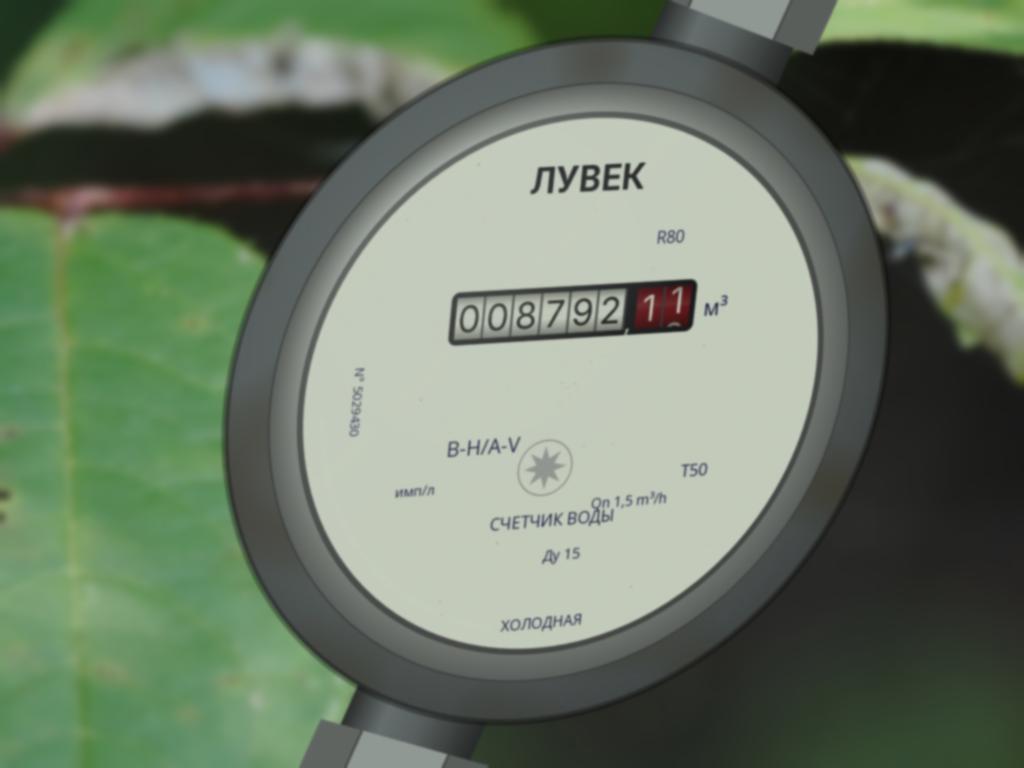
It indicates 8792.11 m³
